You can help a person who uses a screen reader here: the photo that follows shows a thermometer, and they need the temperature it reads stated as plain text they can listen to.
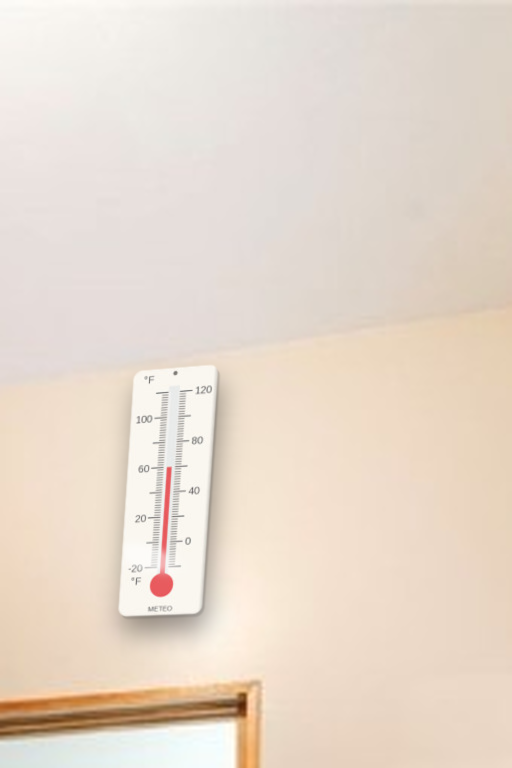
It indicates 60 °F
